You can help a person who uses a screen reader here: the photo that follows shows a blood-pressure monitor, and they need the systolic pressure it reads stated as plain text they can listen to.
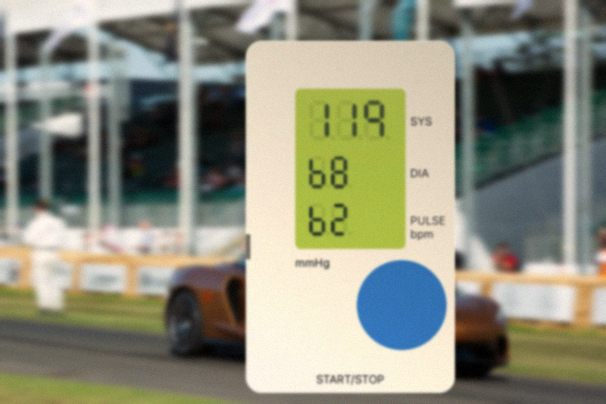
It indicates 119 mmHg
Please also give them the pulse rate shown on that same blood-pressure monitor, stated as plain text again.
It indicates 62 bpm
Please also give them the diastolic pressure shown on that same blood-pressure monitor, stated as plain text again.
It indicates 68 mmHg
